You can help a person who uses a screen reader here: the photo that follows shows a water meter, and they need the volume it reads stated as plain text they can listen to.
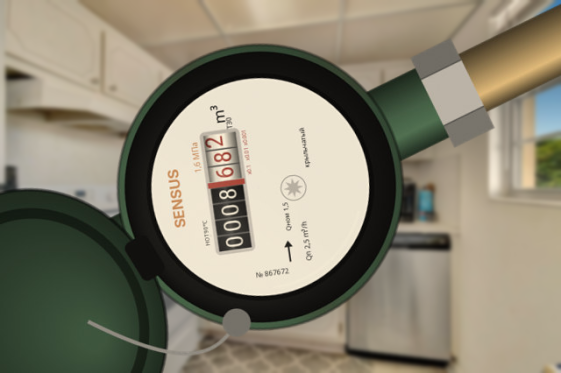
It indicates 8.682 m³
